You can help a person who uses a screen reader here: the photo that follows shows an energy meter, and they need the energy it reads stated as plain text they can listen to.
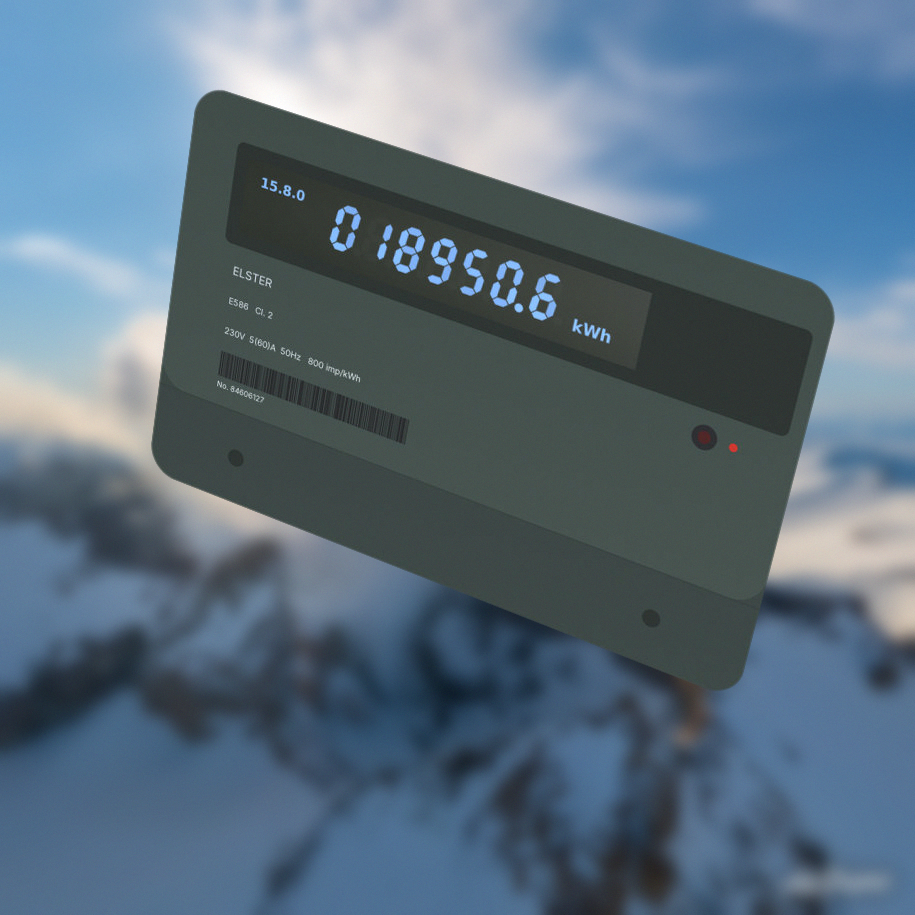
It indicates 18950.6 kWh
